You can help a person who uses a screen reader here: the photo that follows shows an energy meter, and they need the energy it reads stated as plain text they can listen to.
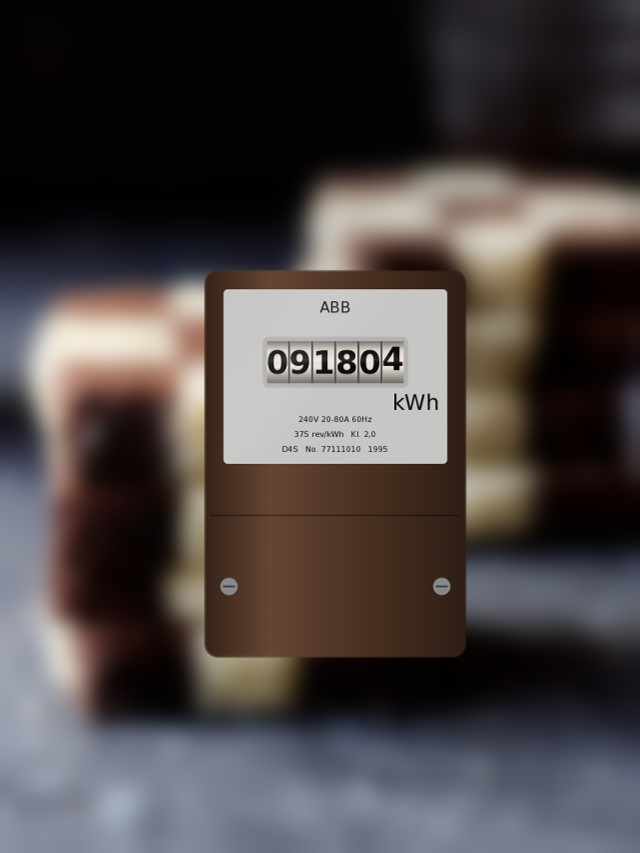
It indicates 91804 kWh
